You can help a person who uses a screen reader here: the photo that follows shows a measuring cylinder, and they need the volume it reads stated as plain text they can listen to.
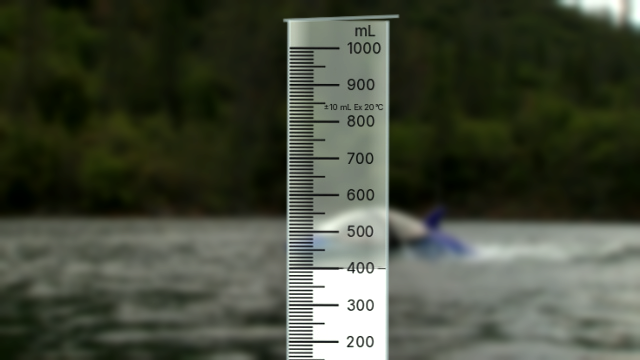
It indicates 400 mL
